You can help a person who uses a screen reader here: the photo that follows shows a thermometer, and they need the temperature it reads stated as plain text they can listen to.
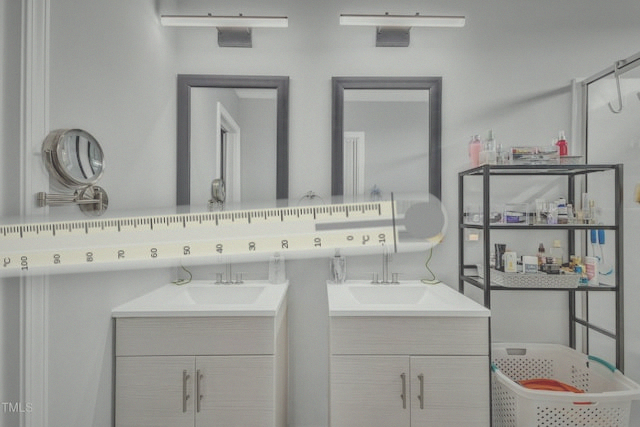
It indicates 10 °C
